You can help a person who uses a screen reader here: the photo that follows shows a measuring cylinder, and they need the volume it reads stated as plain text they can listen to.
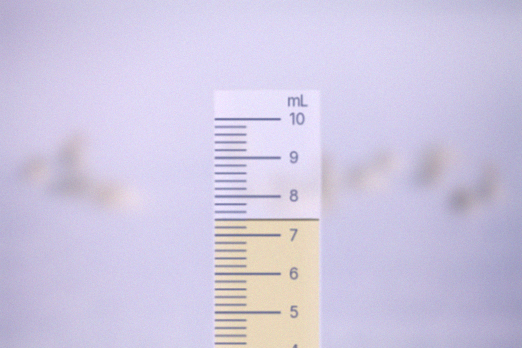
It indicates 7.4 mL
